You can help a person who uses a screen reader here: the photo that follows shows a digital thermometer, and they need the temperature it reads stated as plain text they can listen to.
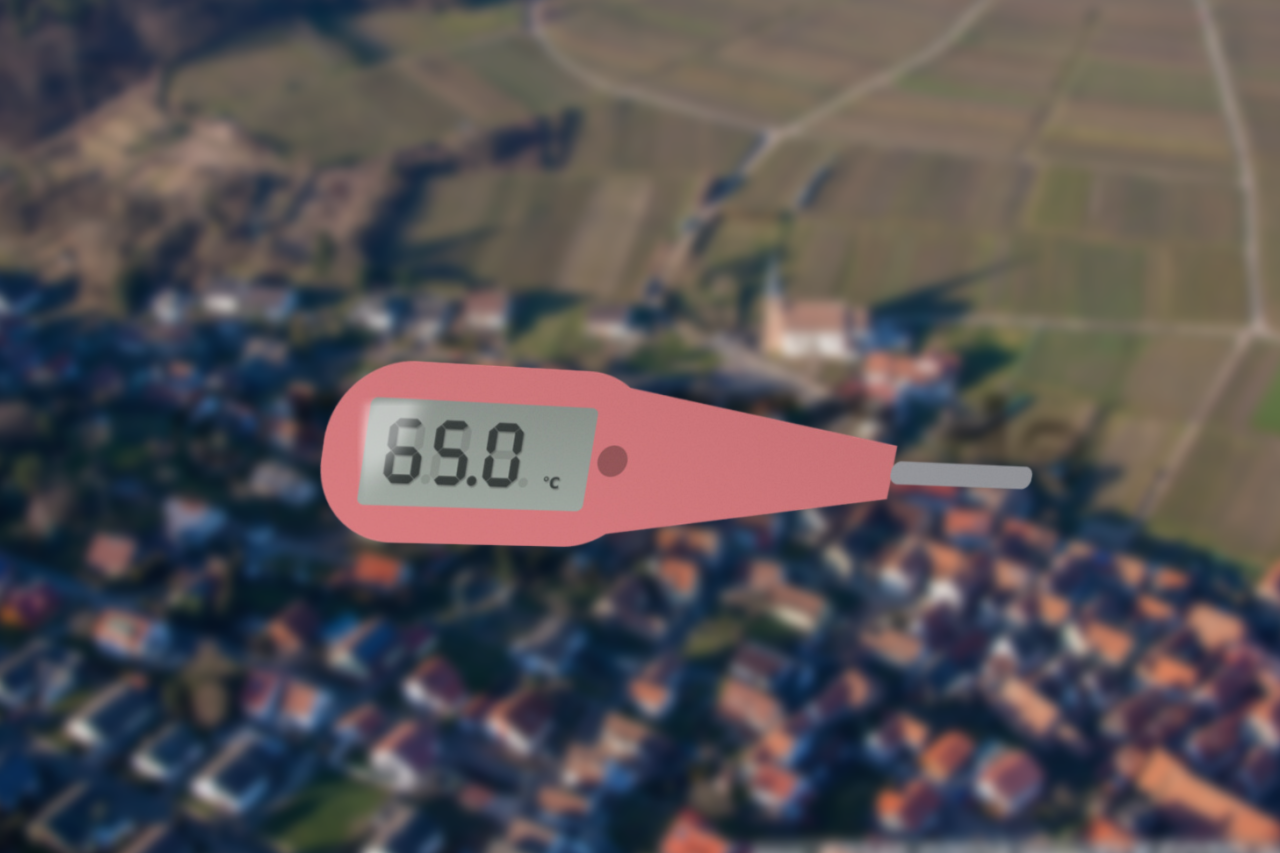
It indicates 65.0 °C
